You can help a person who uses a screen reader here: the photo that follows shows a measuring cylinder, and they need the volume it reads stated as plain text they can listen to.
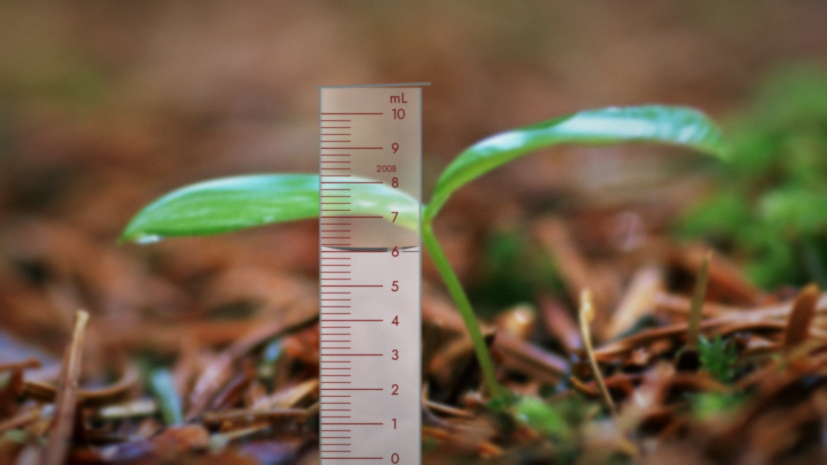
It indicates 6 mL
